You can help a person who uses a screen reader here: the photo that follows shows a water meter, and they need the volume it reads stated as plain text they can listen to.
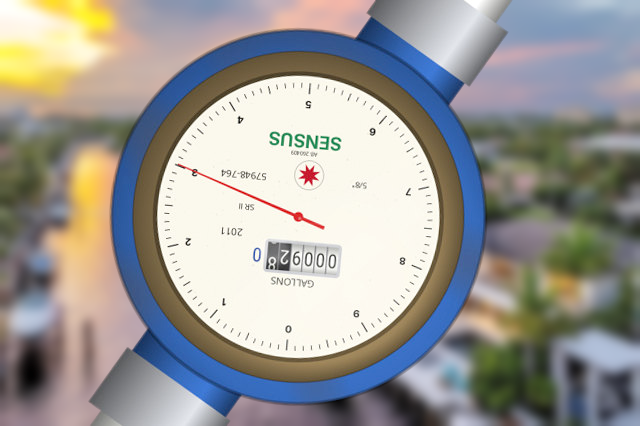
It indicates 9283.0 gal
